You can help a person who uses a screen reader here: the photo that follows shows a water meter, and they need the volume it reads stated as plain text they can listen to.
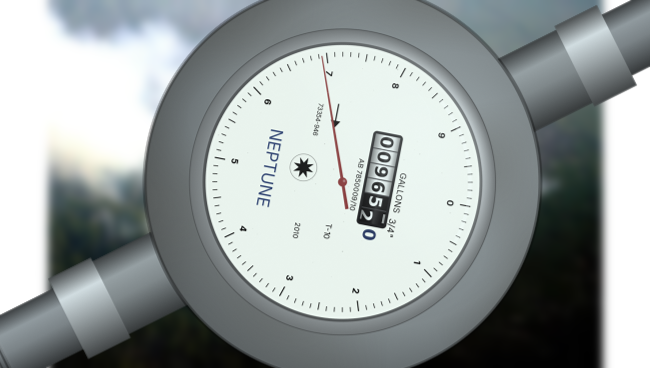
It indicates 96516.9 gal
